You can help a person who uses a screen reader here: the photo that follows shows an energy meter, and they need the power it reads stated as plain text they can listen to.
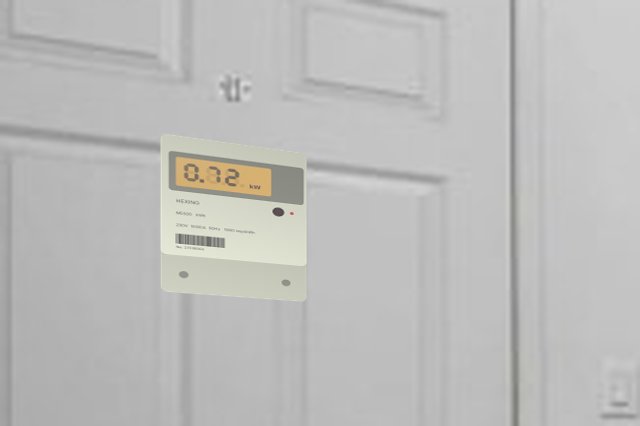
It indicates 0.72 kW
